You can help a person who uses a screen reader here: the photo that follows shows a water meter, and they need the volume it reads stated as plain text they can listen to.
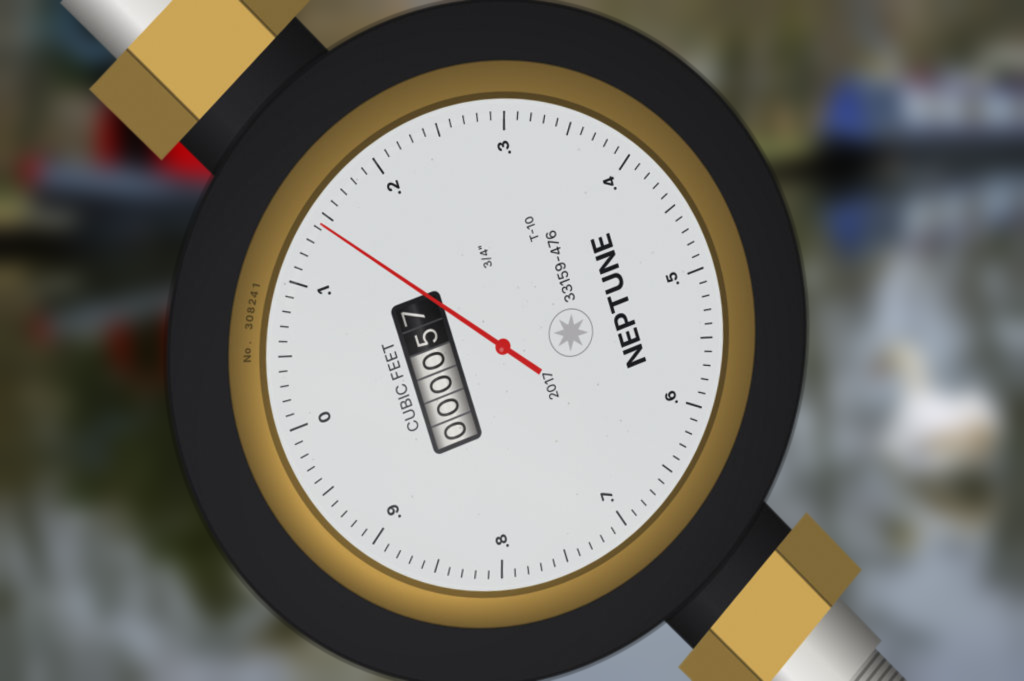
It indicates 57.14 ft³
